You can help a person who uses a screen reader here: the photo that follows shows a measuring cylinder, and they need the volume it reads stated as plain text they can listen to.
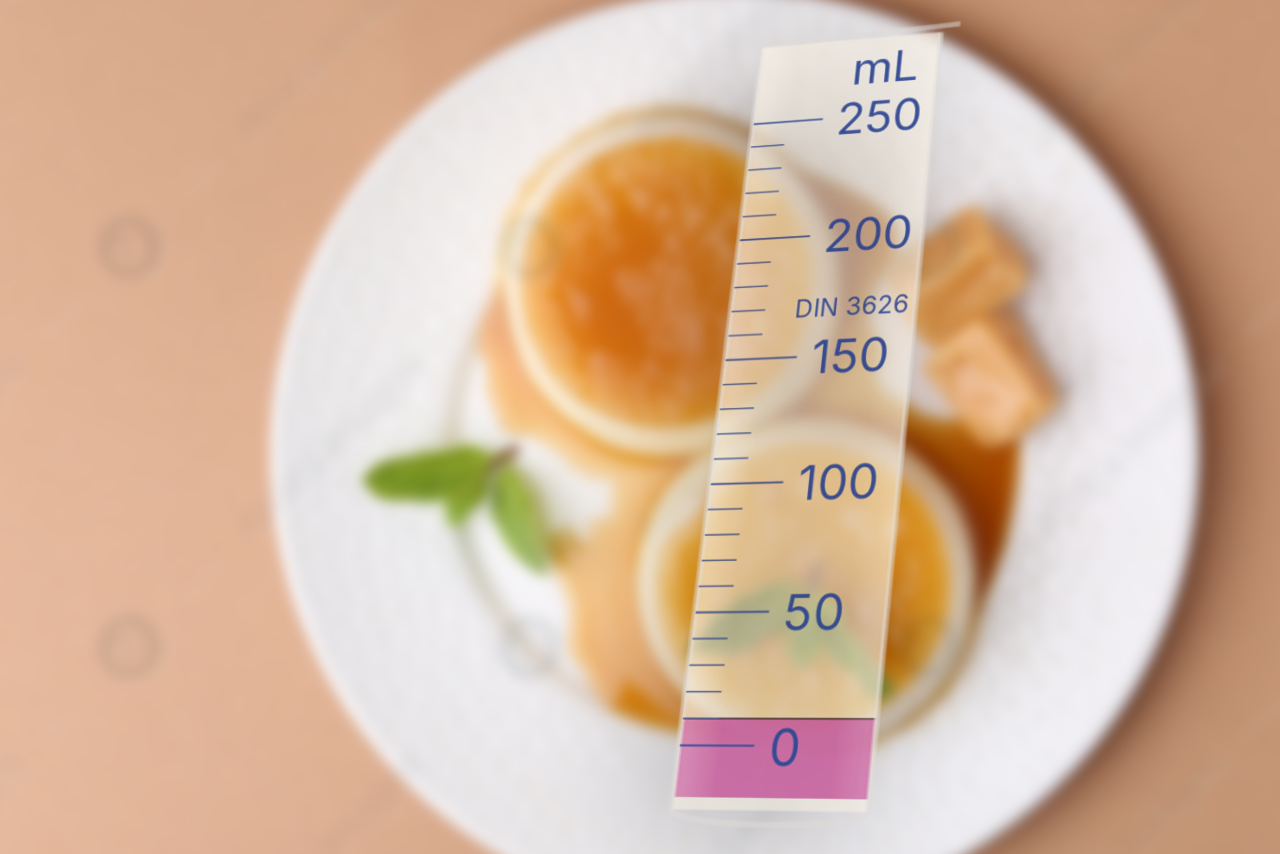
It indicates 10 mL
